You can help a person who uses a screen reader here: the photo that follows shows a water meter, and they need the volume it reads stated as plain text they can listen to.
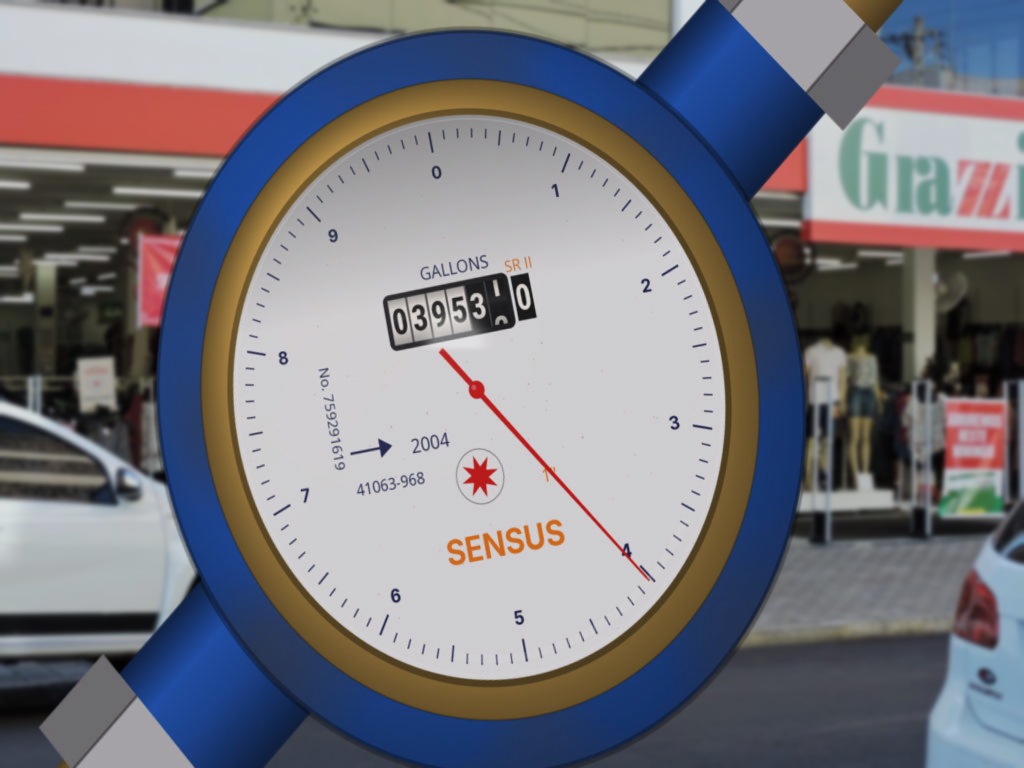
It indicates 395314.0 gal
